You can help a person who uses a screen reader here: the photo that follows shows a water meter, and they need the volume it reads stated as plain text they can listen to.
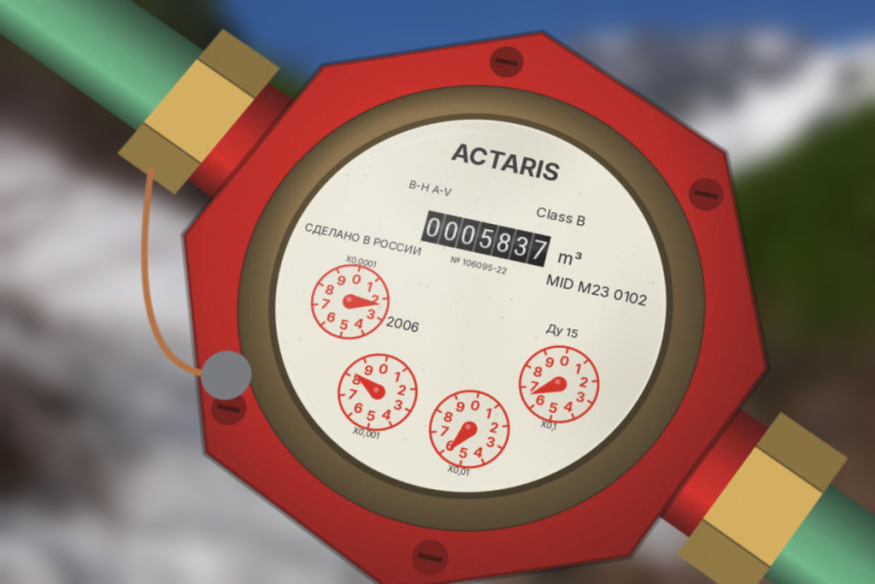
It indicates 5837.6582 m³
